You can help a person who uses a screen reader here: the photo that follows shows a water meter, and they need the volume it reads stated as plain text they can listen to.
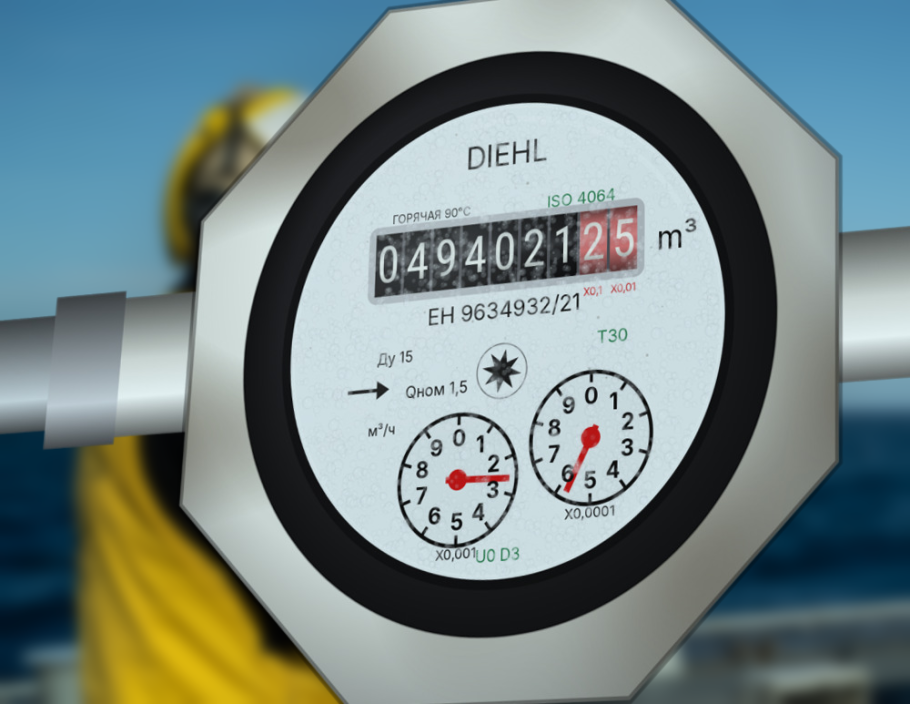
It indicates 494021.2525 m³
